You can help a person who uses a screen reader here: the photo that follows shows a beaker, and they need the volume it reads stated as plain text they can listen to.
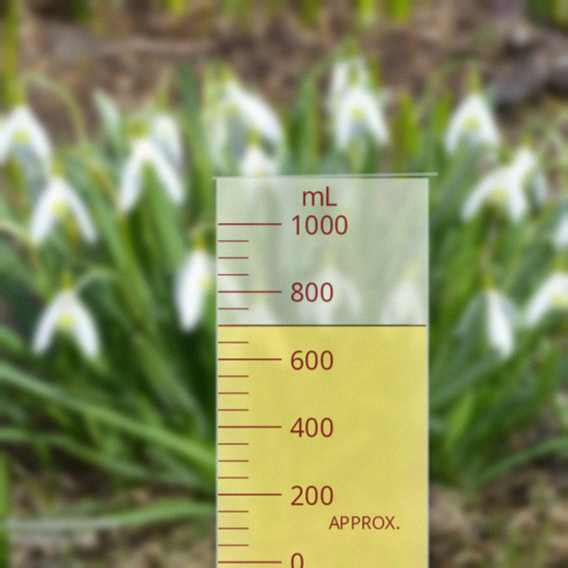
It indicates 700 mL
